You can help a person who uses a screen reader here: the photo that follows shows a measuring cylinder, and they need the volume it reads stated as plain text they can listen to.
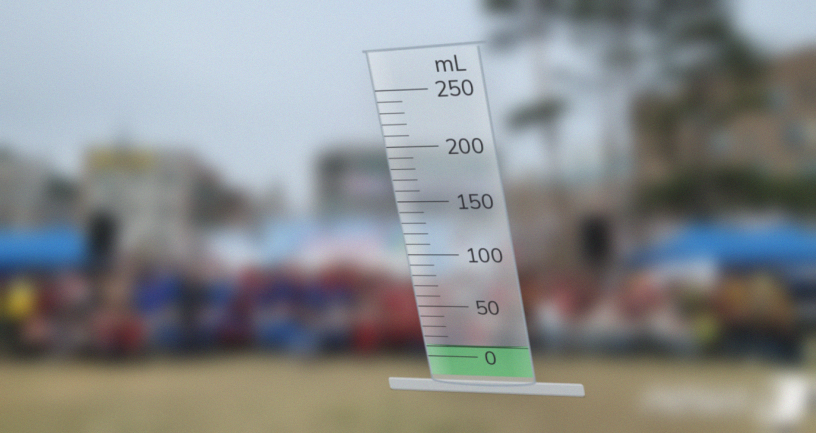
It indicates 10 mL
